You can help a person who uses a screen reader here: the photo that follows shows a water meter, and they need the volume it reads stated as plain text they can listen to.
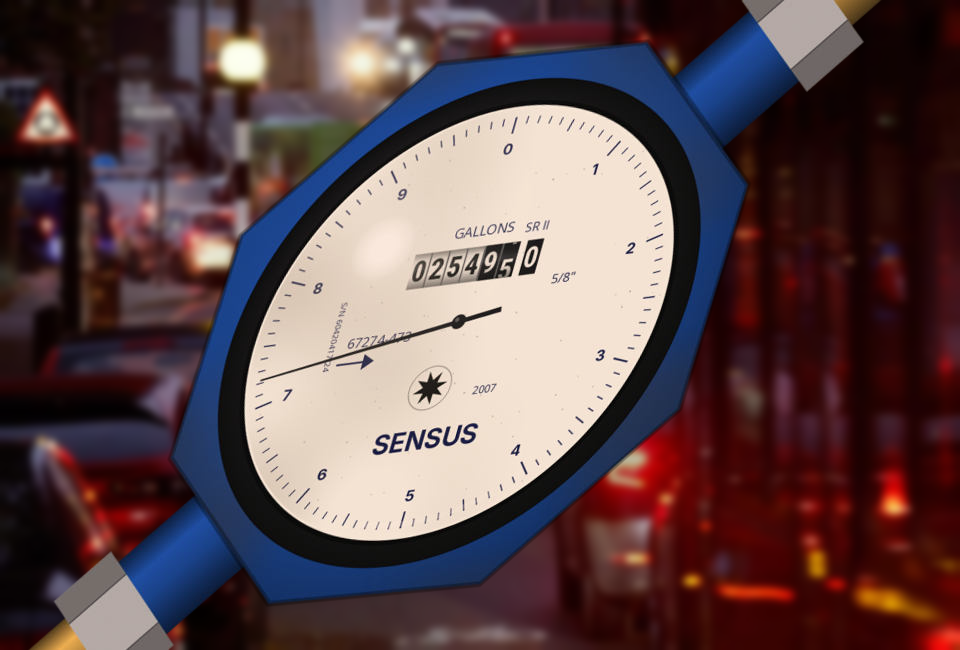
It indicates 254947.2 gal
